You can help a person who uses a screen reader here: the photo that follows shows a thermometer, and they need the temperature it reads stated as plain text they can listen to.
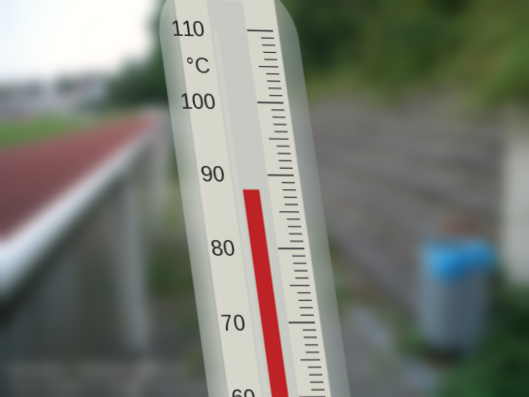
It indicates 88 °C
